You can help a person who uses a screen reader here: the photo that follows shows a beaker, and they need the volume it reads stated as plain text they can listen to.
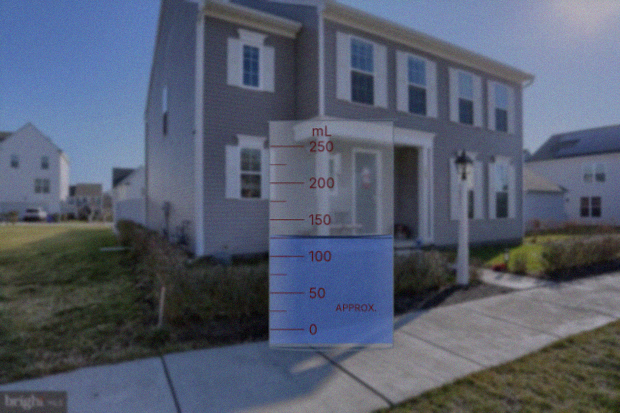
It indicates 125 mL
